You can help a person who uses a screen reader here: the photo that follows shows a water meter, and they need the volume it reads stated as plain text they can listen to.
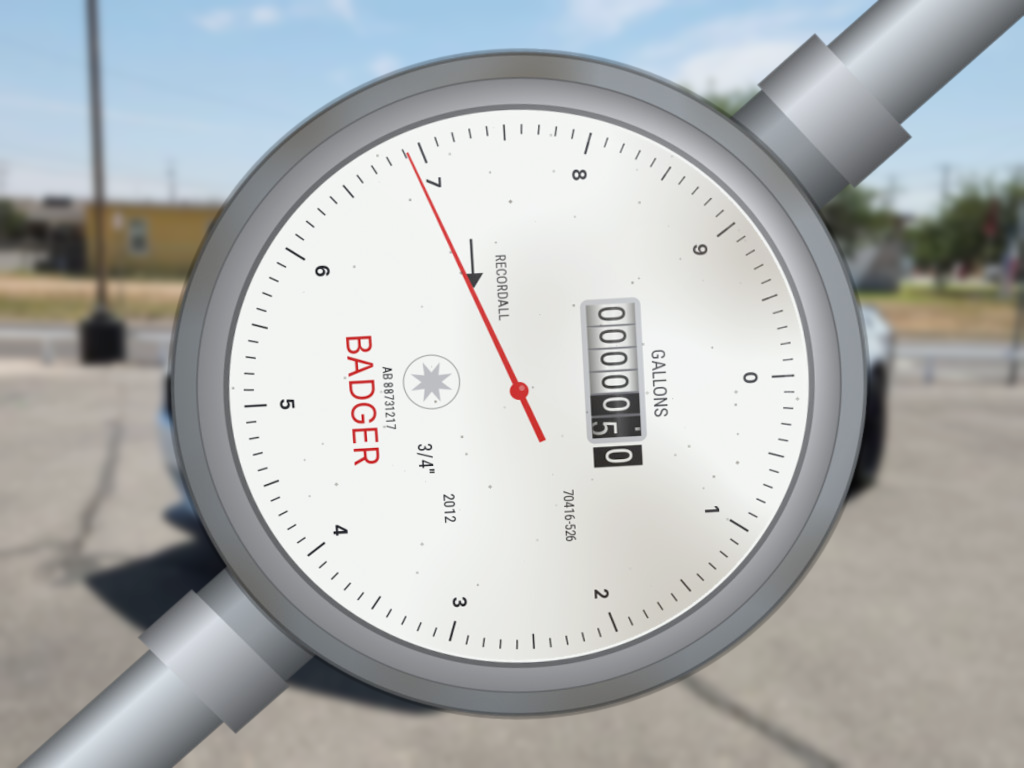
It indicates 46.9 gal
